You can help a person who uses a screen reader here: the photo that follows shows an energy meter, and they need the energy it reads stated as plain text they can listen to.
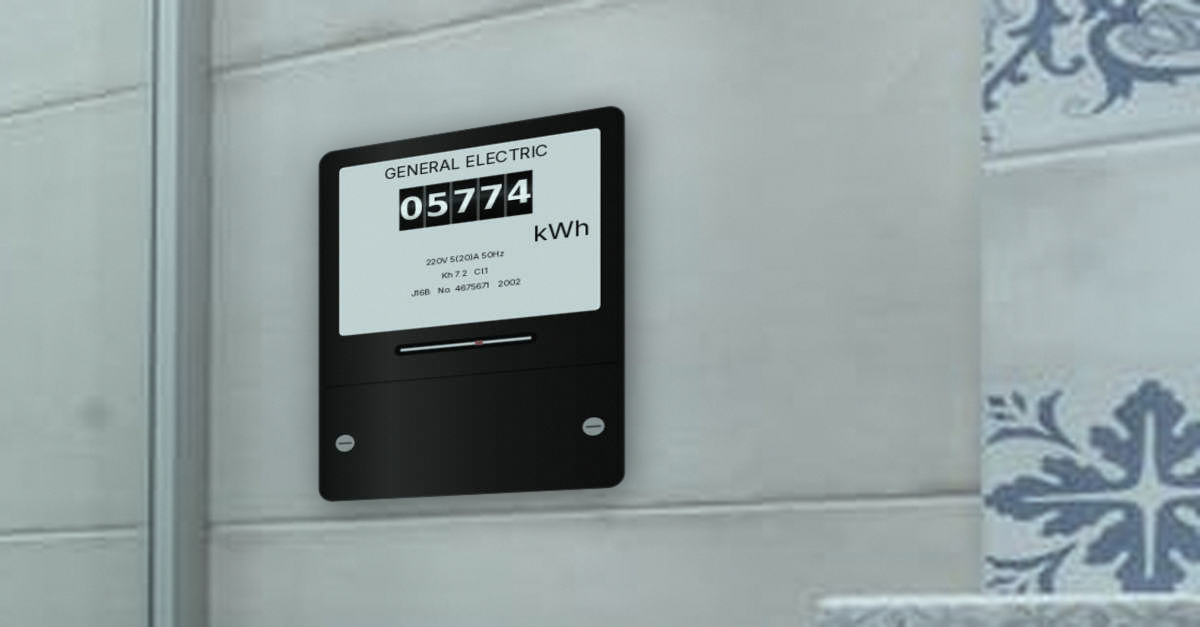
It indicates 5774 kWh
